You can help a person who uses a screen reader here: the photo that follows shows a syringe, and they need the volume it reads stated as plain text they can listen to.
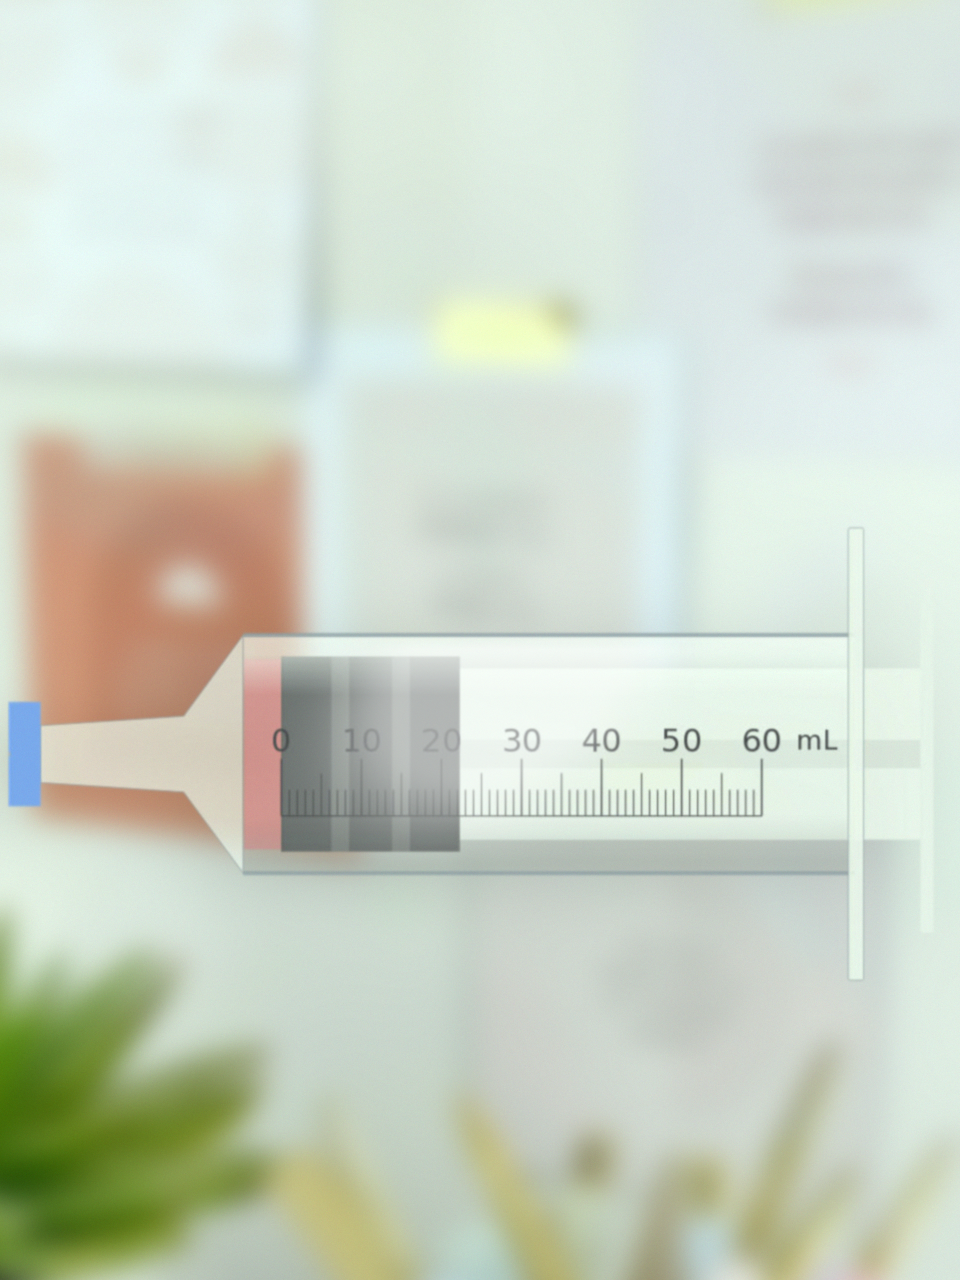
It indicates 0 mL
